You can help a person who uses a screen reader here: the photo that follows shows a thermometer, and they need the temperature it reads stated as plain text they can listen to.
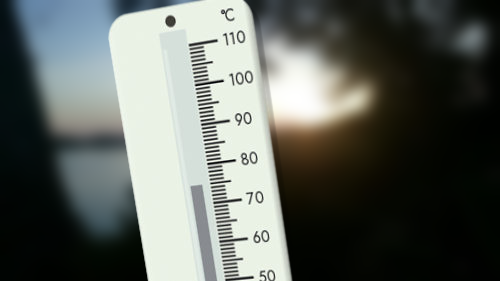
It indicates 75 °C
